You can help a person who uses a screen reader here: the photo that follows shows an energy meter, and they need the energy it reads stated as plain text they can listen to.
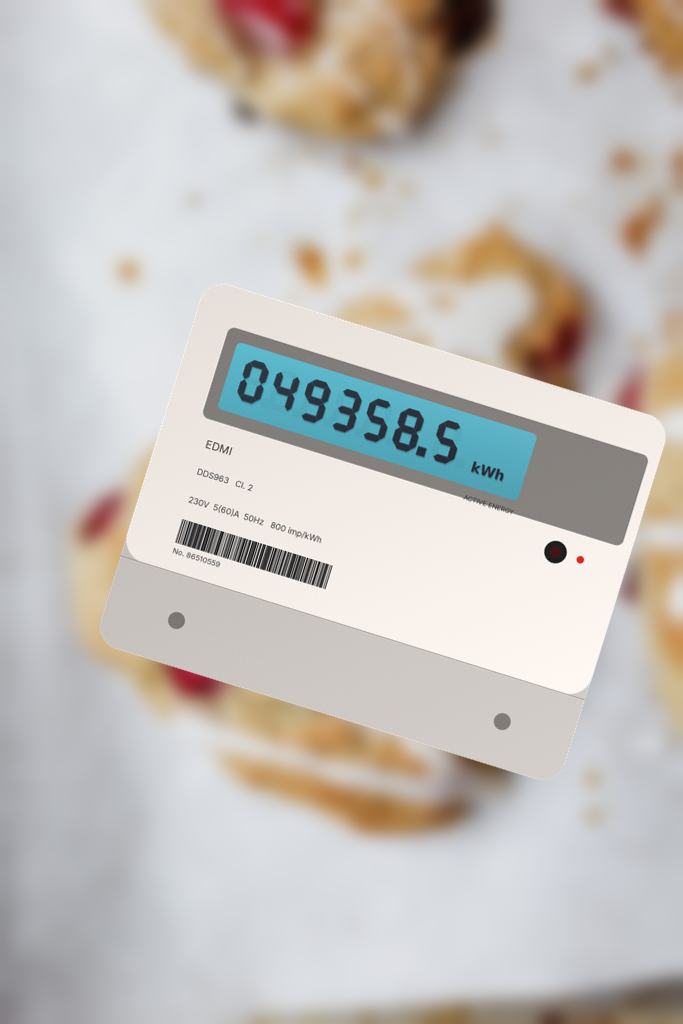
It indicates 49358.5 kWh
